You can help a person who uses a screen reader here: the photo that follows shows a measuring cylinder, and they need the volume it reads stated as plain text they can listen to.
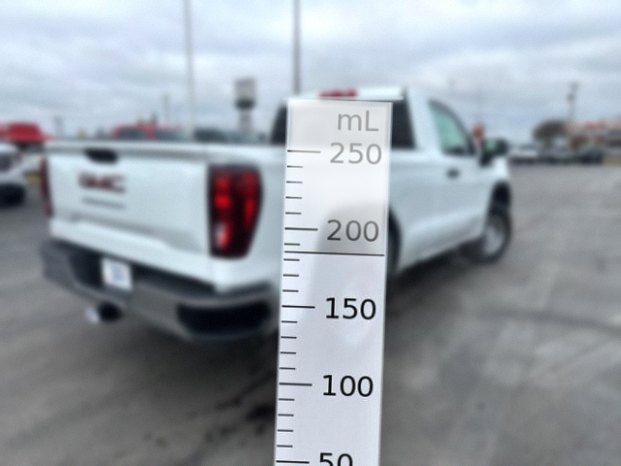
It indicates 185 mL
